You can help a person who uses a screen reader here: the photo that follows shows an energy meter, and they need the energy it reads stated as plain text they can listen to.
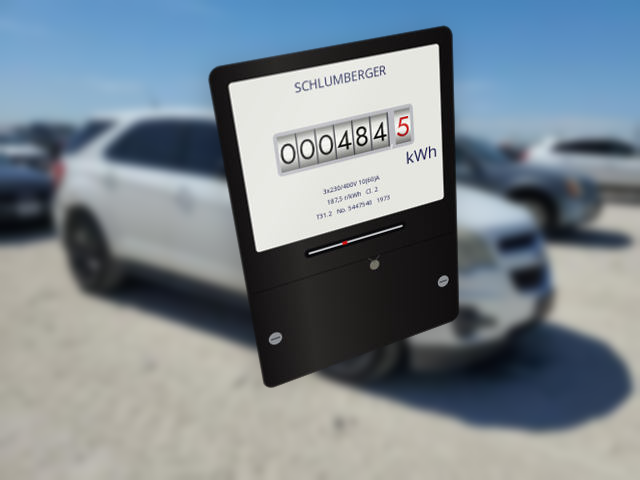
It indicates 484.5 kWh
